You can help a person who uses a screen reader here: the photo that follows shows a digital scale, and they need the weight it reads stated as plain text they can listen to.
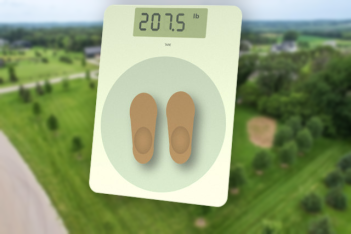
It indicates 207.5 lb
